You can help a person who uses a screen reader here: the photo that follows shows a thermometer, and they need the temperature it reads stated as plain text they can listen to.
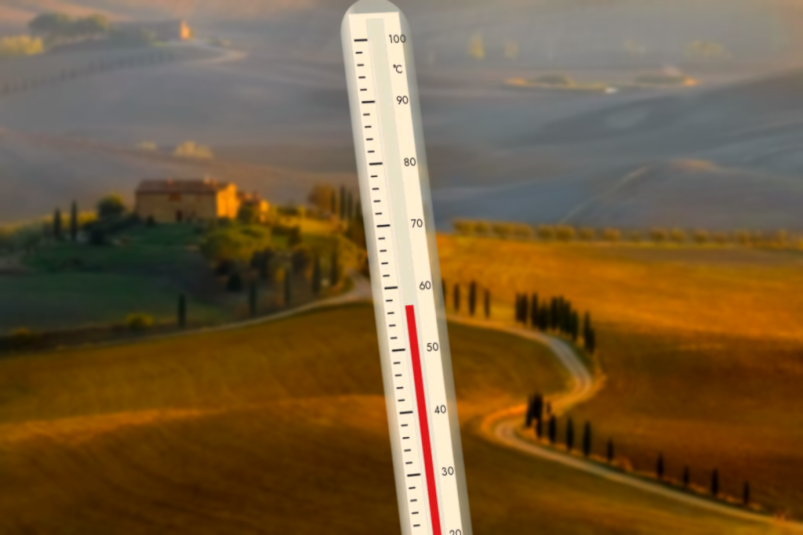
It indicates 57 °C
